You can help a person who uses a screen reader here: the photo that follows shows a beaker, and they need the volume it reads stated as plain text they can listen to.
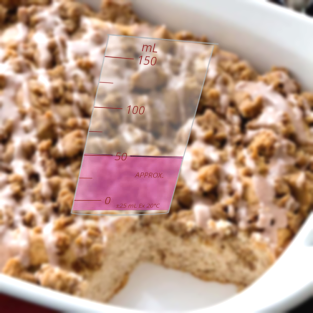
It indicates 50 mL
